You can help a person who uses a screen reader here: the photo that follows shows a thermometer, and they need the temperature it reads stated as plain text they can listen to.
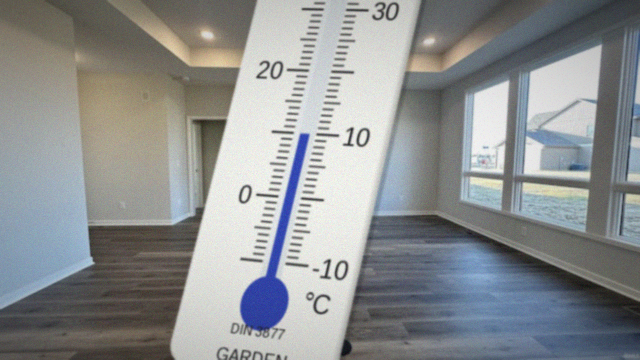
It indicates 10 °C
